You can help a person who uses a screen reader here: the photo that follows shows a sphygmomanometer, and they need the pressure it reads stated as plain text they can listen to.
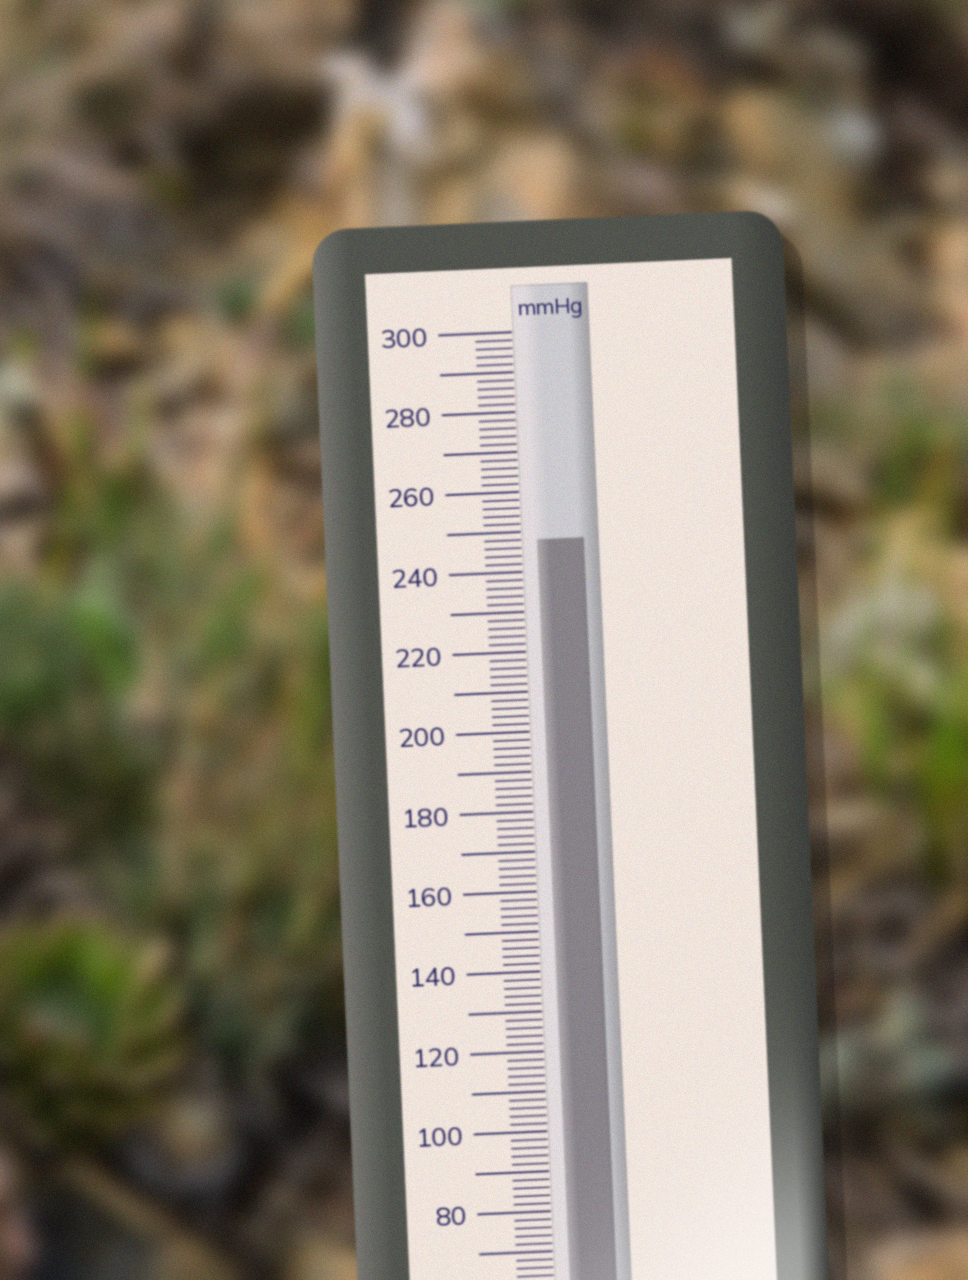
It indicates 248 mmHg
